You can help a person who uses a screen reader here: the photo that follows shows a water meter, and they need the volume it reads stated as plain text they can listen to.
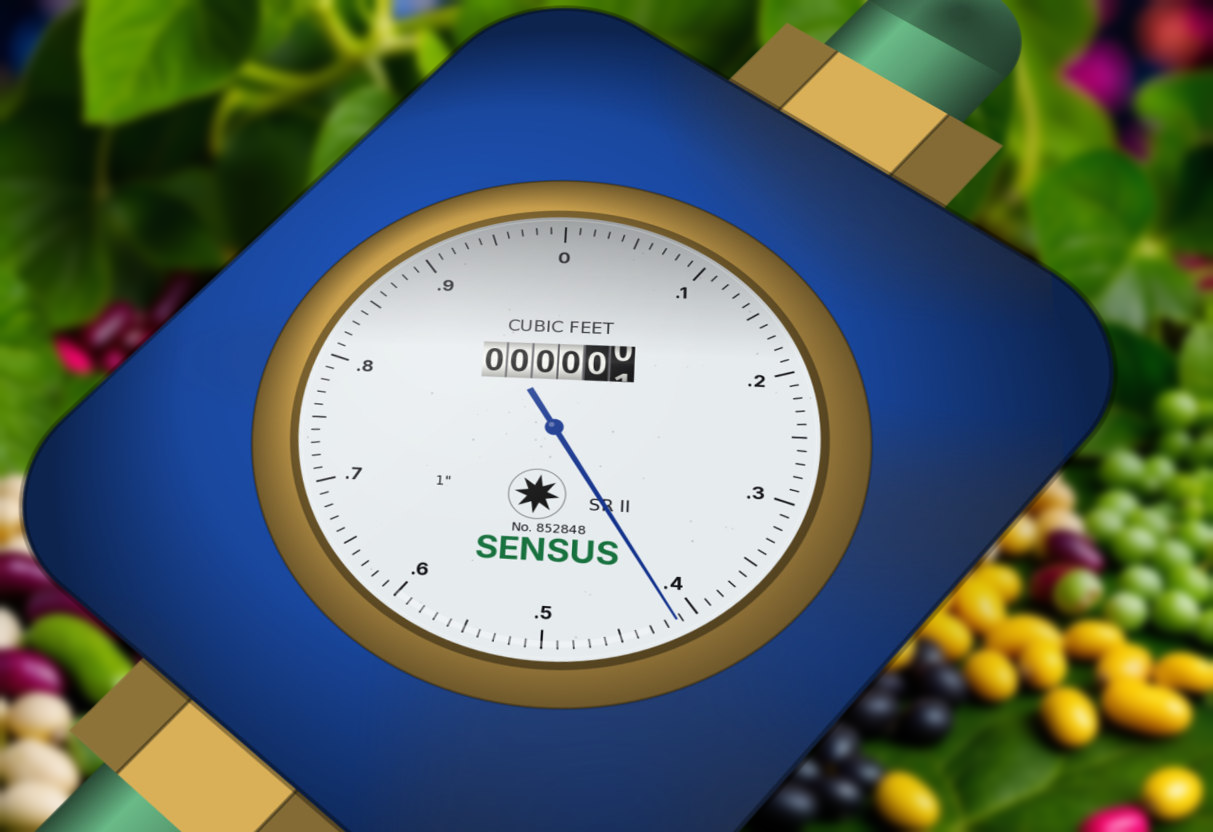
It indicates 0.41 ft³
